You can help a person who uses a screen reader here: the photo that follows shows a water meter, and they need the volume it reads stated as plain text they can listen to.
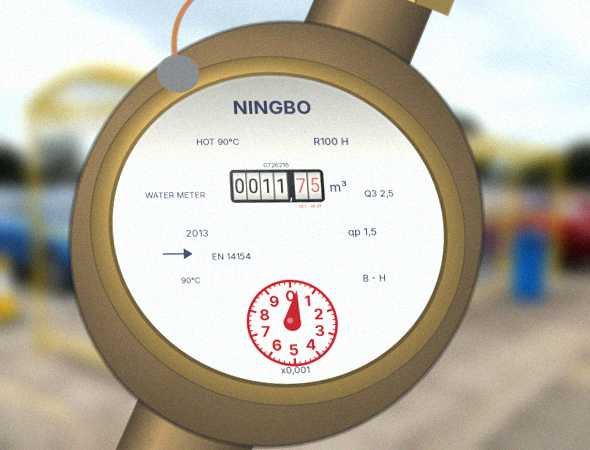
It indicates 11.750 m³
